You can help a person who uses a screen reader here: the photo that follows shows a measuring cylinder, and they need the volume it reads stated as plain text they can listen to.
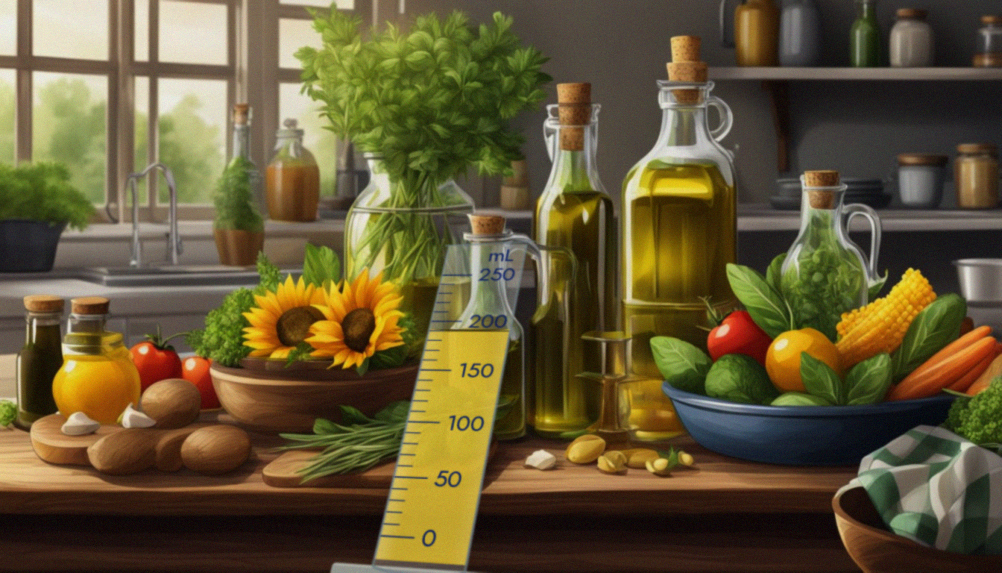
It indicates 190 mL
